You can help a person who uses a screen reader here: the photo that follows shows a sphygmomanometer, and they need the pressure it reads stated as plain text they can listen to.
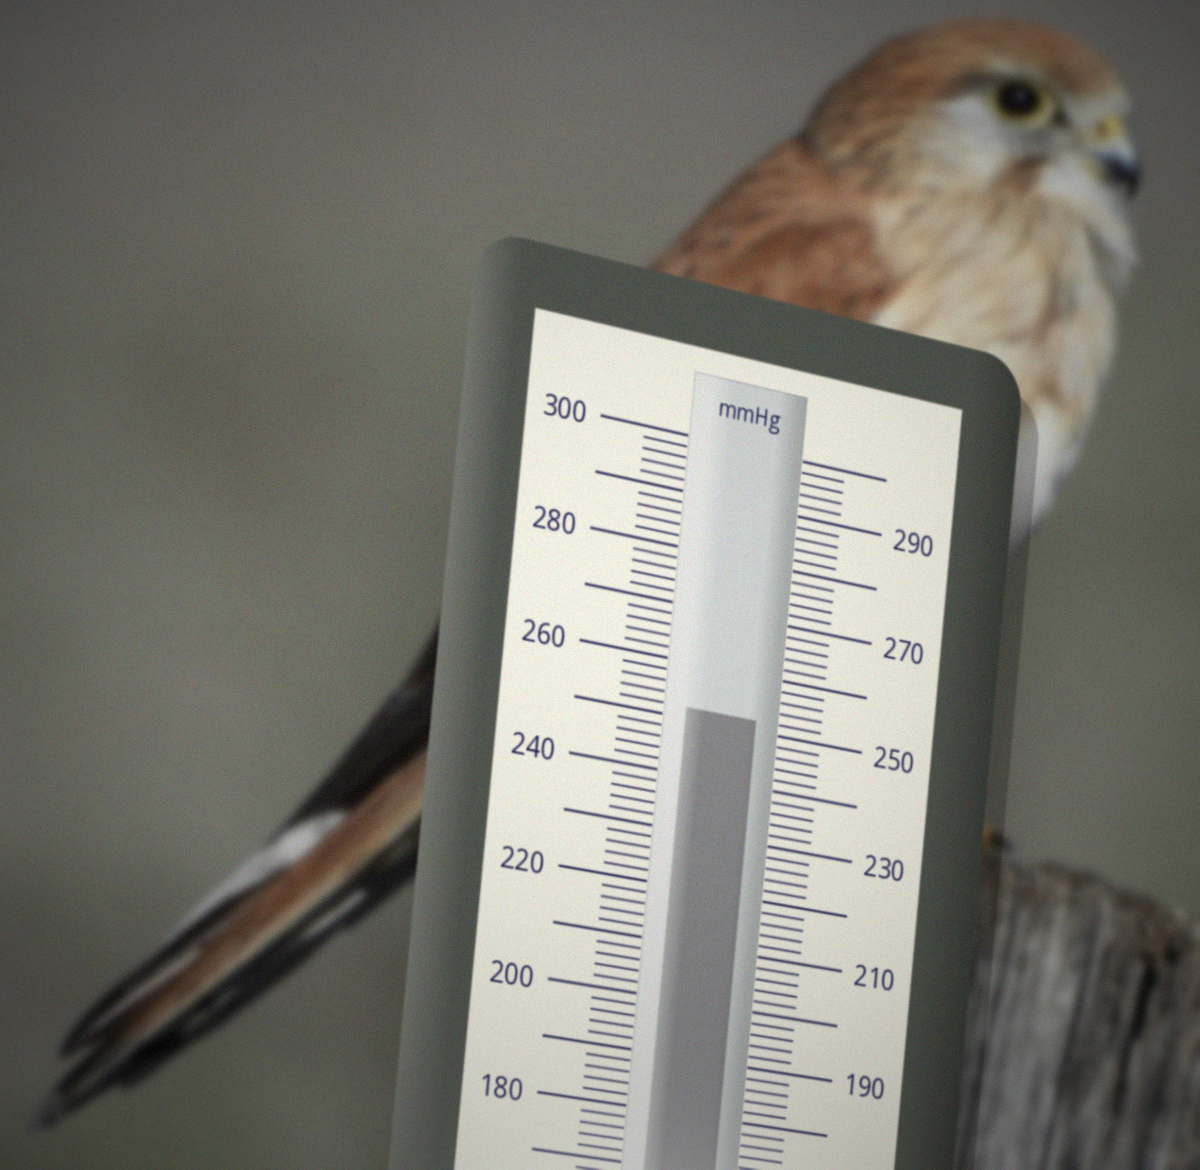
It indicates 252 mmHg
